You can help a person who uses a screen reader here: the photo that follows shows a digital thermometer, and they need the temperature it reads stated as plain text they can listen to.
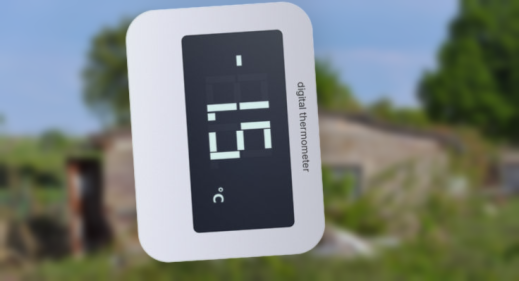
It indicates -1.5 °C
